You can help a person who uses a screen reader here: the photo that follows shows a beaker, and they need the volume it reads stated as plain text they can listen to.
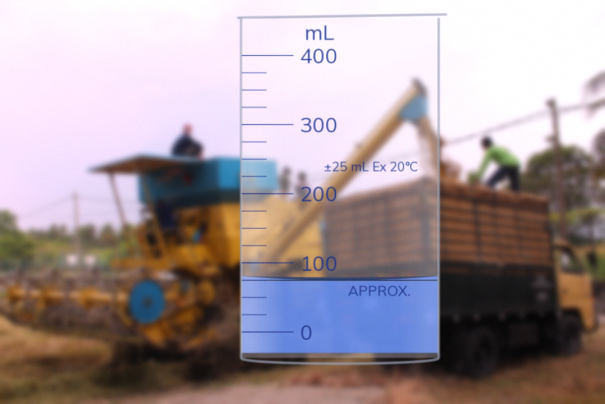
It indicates 75 mL
